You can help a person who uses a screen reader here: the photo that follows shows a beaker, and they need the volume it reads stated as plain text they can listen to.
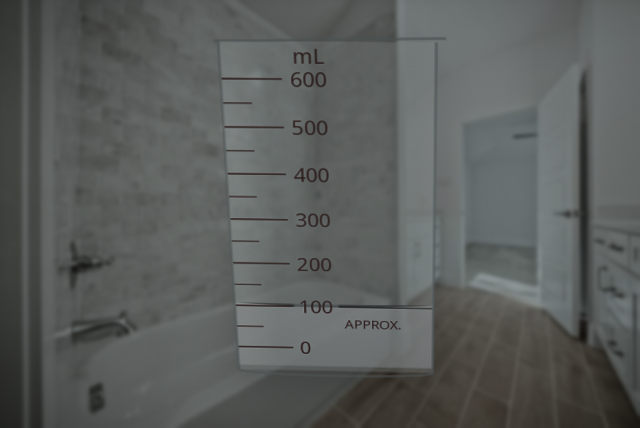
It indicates 100 mL
